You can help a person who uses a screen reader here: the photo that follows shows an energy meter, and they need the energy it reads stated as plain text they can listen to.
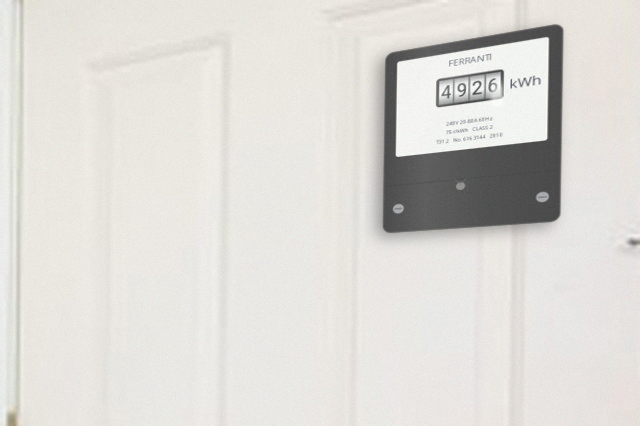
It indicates 4926 kWh
